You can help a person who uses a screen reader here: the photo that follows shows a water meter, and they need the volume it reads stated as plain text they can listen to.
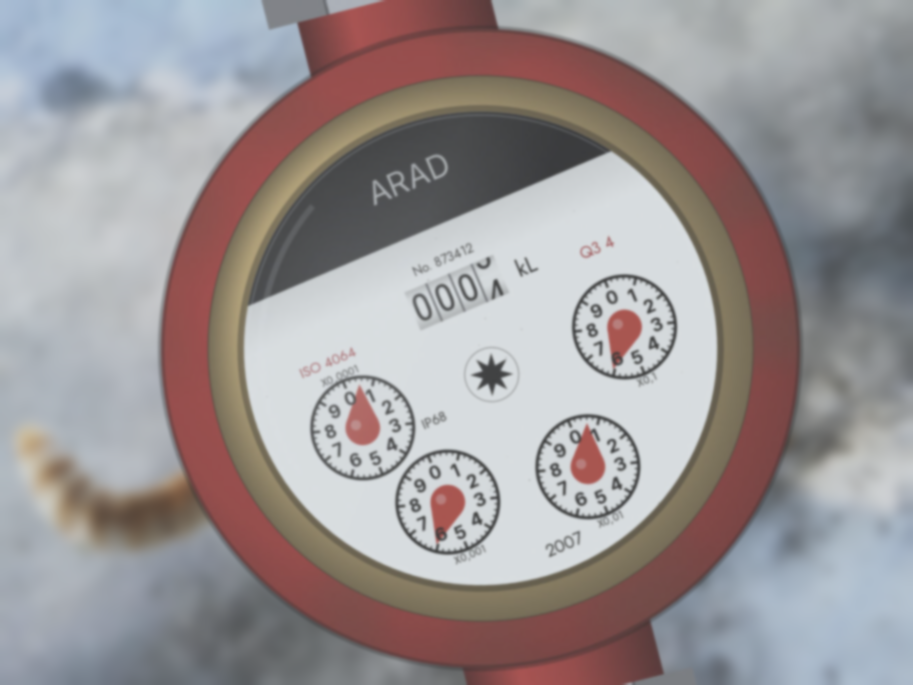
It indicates 3.6060 kL
